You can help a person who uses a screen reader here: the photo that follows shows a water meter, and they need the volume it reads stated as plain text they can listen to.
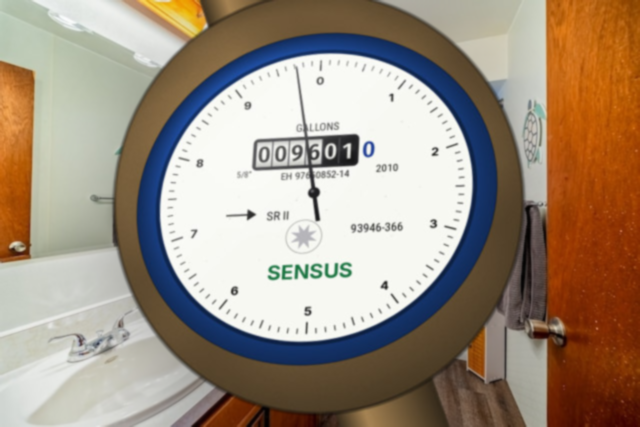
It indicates 96009.7 gal
